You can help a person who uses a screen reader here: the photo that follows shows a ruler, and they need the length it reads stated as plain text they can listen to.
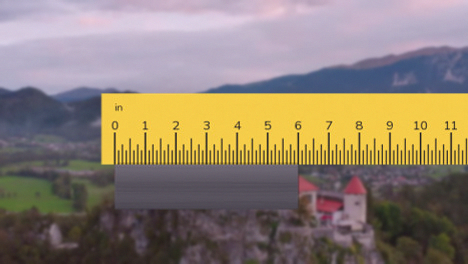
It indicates 6 in
